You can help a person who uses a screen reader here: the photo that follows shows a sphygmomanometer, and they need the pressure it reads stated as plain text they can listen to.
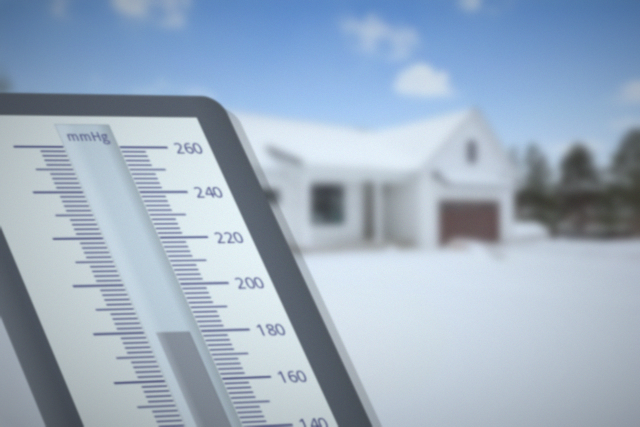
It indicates 180 mmHg
